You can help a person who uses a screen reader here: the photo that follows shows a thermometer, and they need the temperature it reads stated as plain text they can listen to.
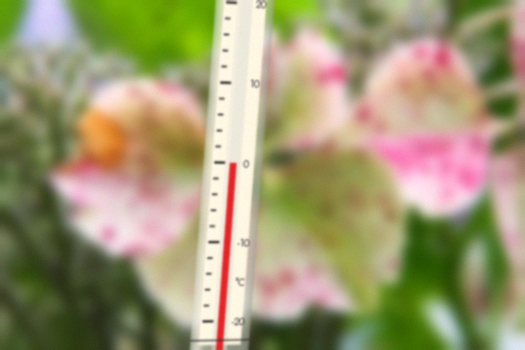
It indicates 0 °C
